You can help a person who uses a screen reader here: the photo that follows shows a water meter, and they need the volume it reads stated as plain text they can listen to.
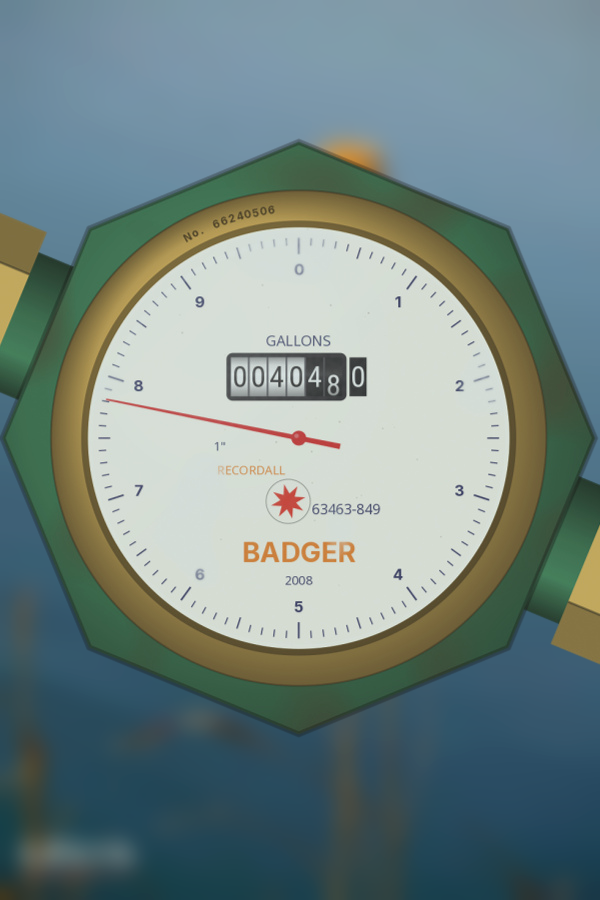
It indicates 40477.8 gal
